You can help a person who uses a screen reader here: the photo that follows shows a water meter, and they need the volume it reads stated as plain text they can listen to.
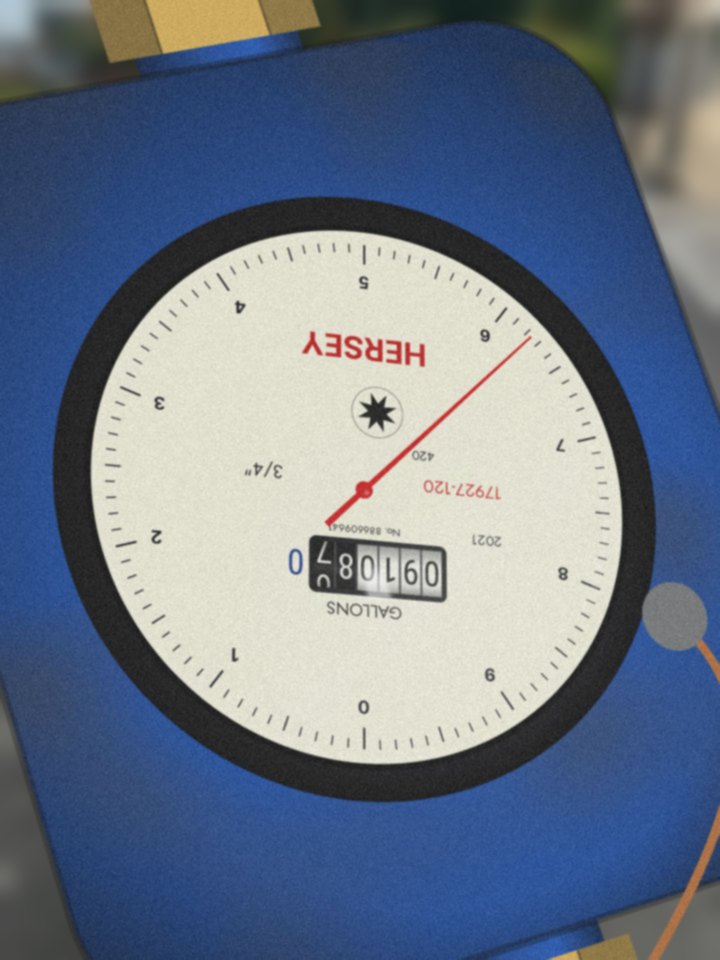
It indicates 910866.2 gal
